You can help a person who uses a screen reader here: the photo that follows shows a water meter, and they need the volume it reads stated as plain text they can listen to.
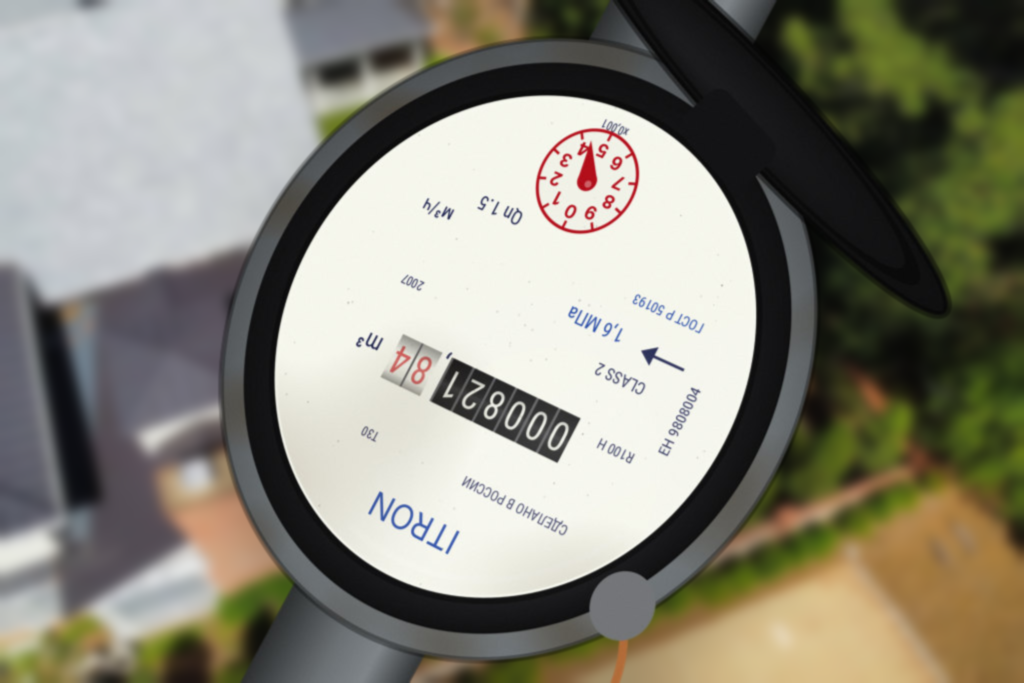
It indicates 821.844 m³
